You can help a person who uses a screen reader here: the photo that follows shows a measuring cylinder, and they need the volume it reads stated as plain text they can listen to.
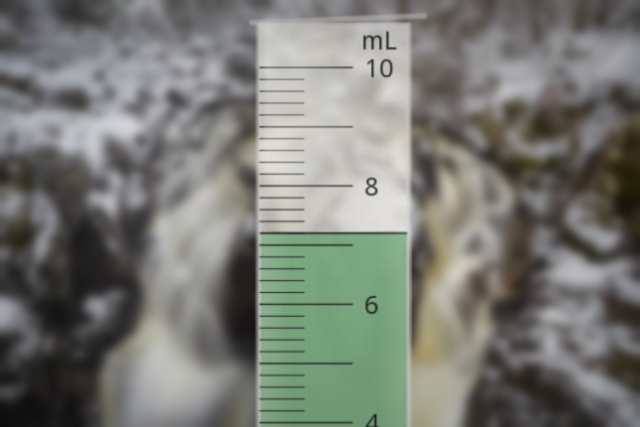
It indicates 7.2 mL
